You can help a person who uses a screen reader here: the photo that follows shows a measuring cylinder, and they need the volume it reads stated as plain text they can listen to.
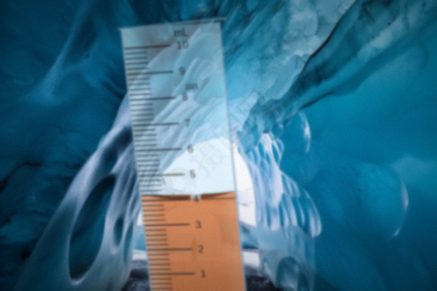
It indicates 4 mL
